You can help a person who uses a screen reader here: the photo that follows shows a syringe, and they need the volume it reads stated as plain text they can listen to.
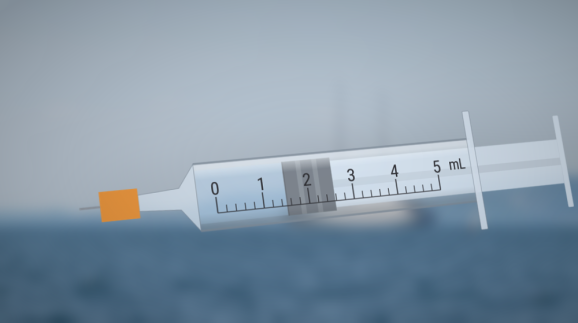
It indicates 1.5 mL
